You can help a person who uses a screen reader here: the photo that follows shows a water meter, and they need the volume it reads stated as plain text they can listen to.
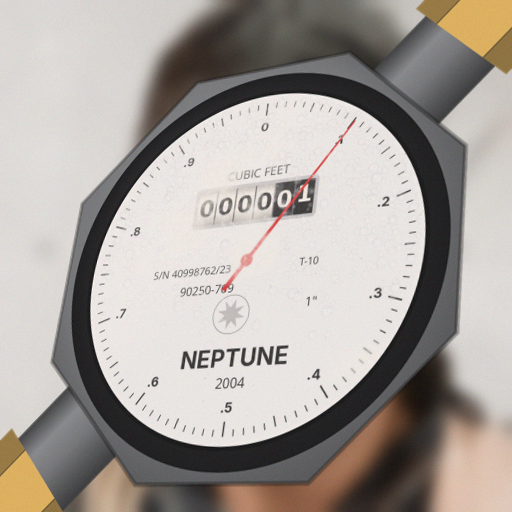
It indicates 1.10 ft³
